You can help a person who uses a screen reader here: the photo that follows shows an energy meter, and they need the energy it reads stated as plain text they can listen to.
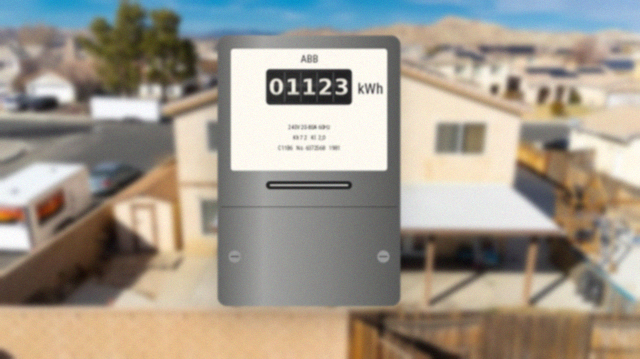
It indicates 1123 kWh
